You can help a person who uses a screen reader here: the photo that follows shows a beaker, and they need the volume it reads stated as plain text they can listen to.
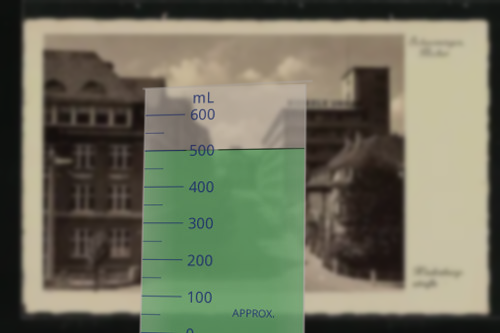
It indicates 500 mL
